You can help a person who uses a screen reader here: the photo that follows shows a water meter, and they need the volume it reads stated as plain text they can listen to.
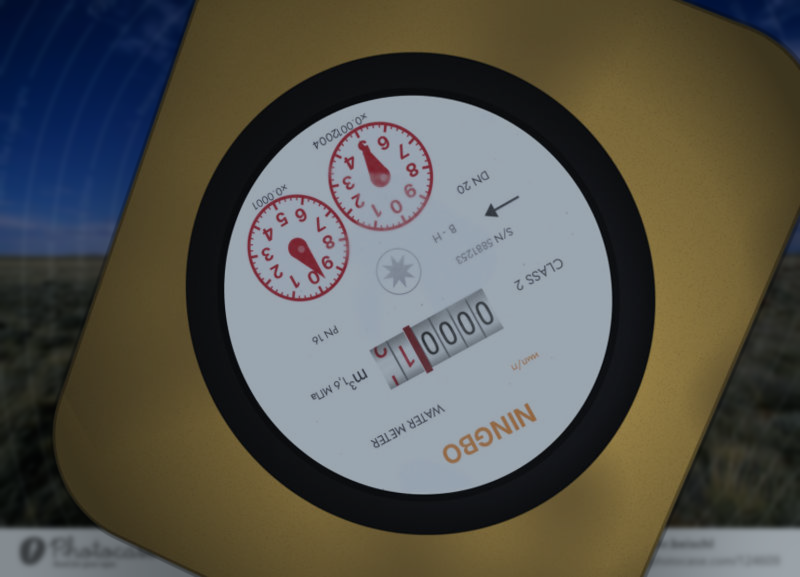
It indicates 0.1149 m³
